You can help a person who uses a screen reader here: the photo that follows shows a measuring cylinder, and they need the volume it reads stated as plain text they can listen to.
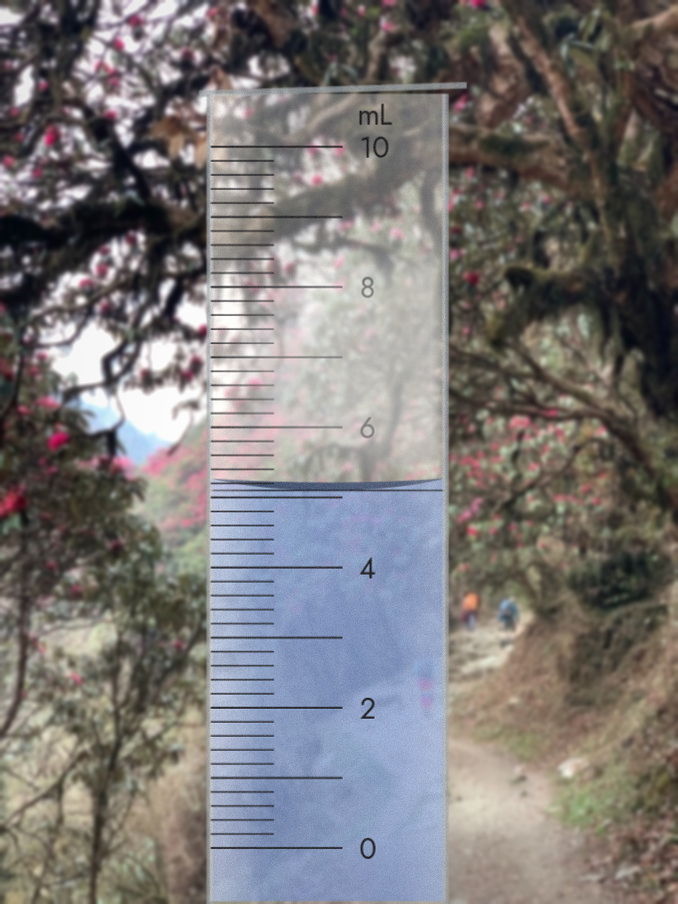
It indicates 5.1 mL
